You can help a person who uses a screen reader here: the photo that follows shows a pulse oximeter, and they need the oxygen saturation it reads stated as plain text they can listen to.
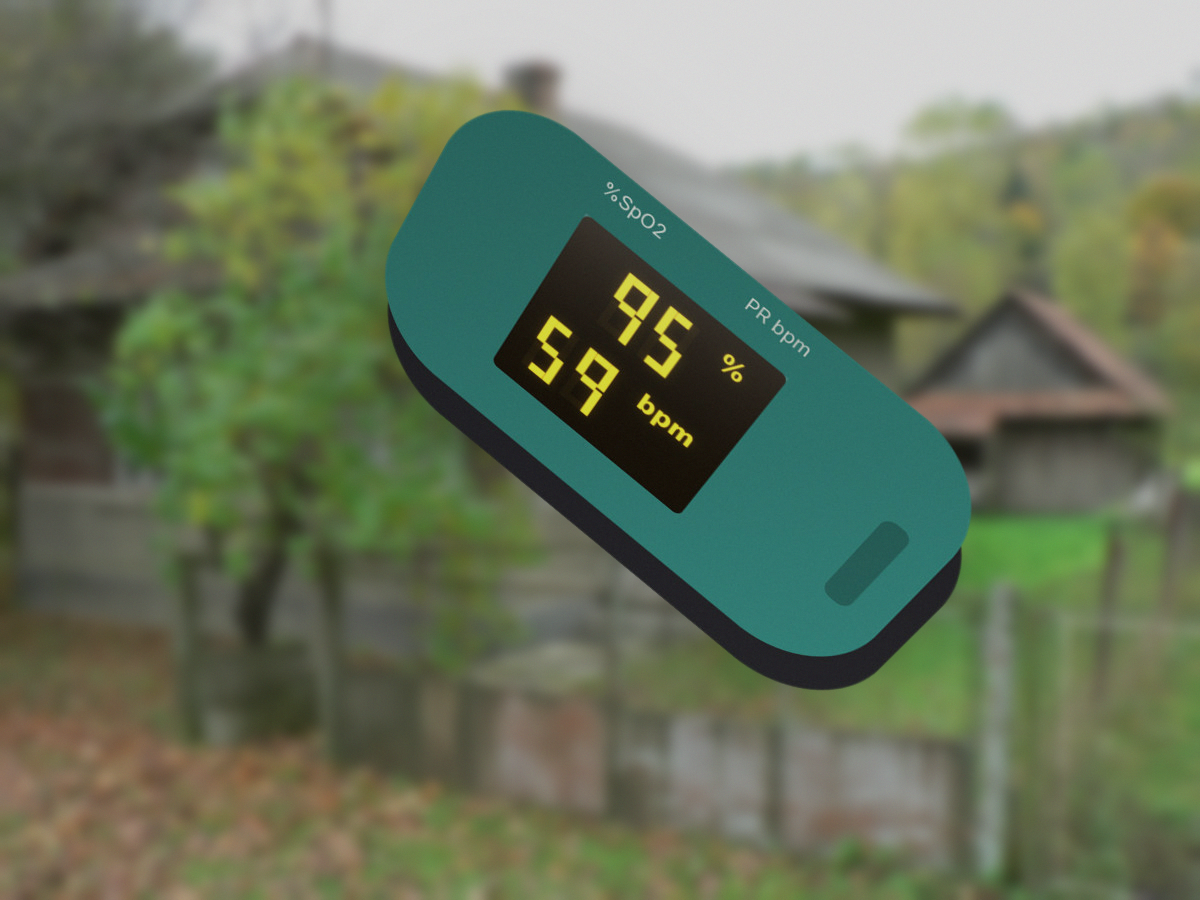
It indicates 95 %
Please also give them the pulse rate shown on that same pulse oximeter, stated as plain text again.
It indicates 59 bpm
